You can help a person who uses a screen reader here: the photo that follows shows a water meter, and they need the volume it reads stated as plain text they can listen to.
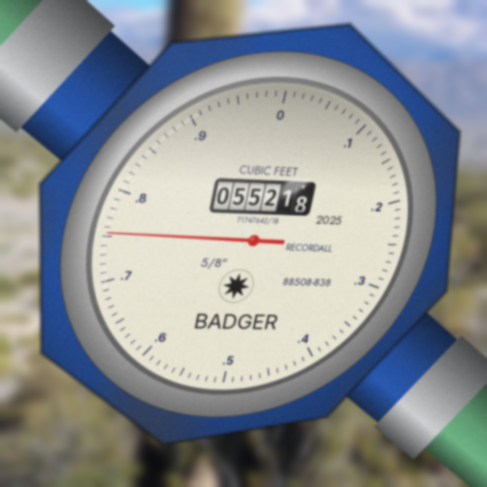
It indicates 55217.75 ft³
